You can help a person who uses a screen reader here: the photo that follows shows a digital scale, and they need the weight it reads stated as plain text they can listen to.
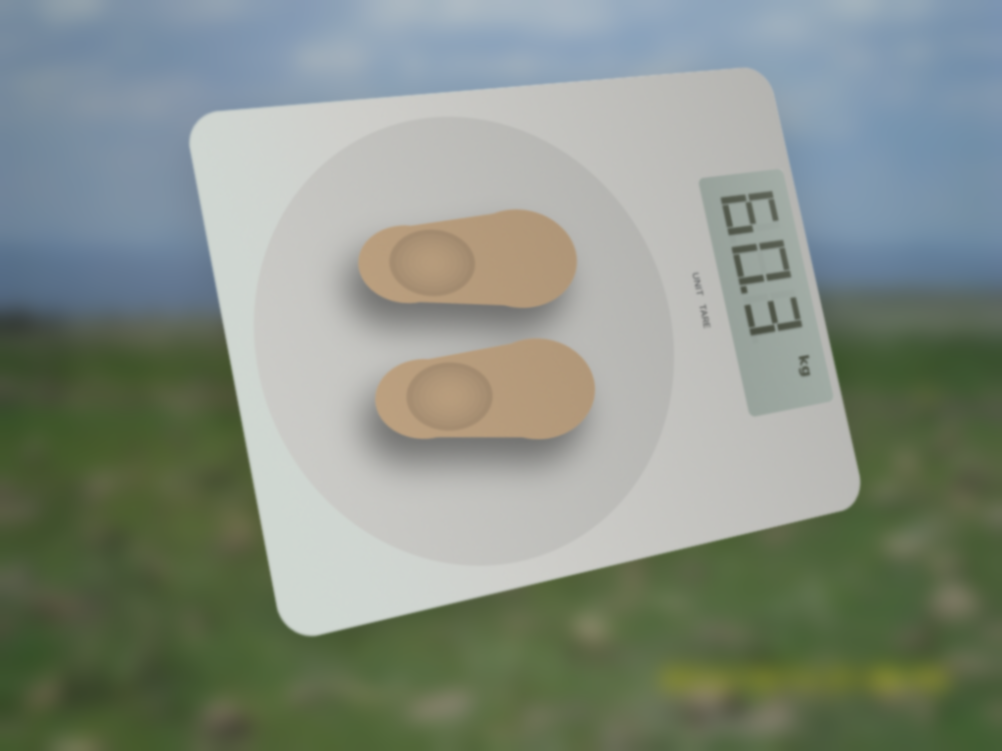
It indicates 60.3 kg
